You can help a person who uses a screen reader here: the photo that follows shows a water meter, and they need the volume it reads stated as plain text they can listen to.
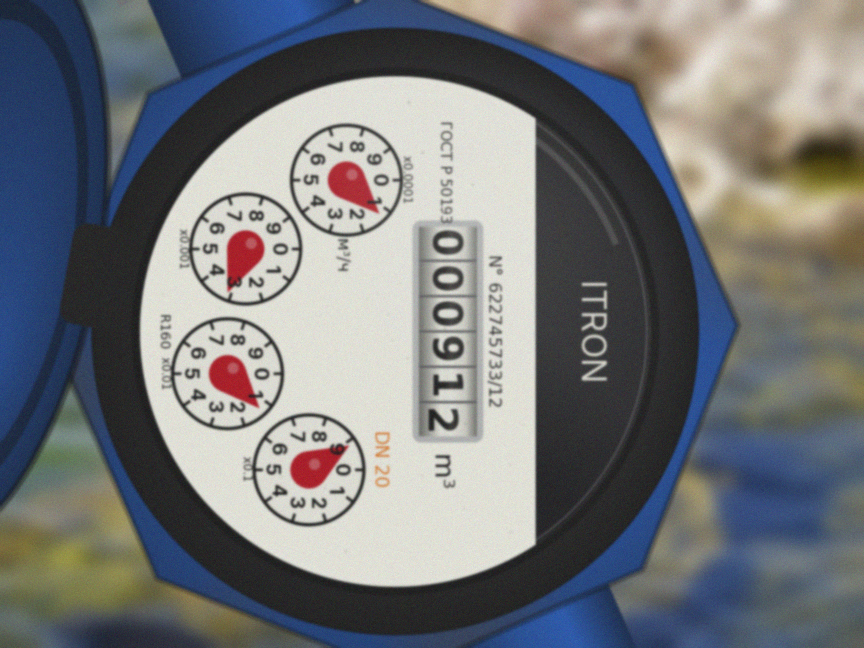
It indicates 911.9131 m³
